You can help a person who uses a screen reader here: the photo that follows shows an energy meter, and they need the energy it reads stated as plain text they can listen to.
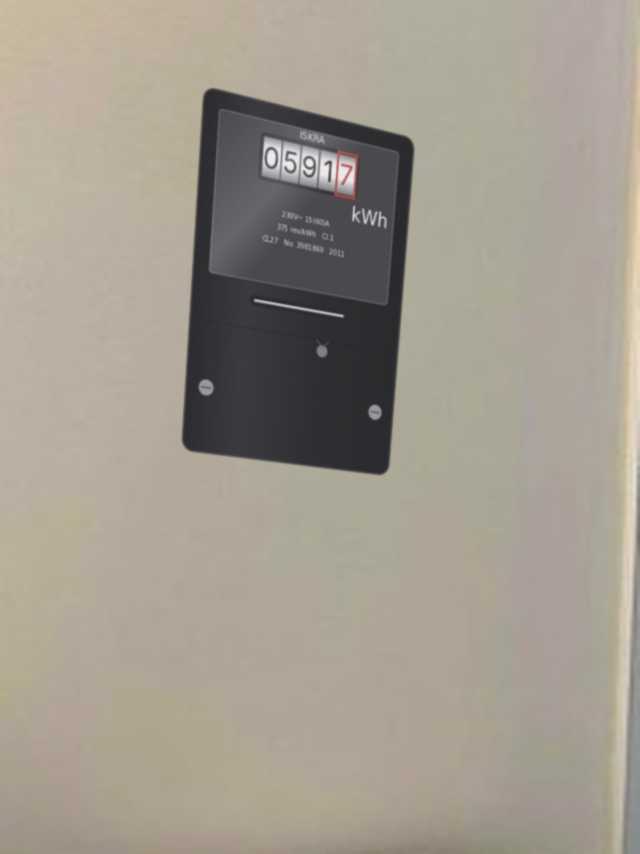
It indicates 591.7 kWh
